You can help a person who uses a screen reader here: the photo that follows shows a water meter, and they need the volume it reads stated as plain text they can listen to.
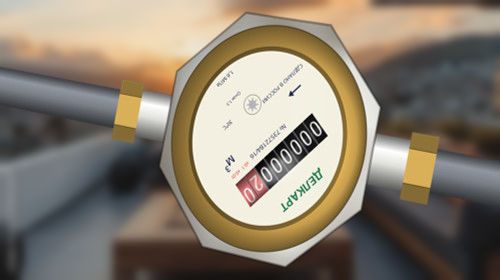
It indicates 0.20 m³
